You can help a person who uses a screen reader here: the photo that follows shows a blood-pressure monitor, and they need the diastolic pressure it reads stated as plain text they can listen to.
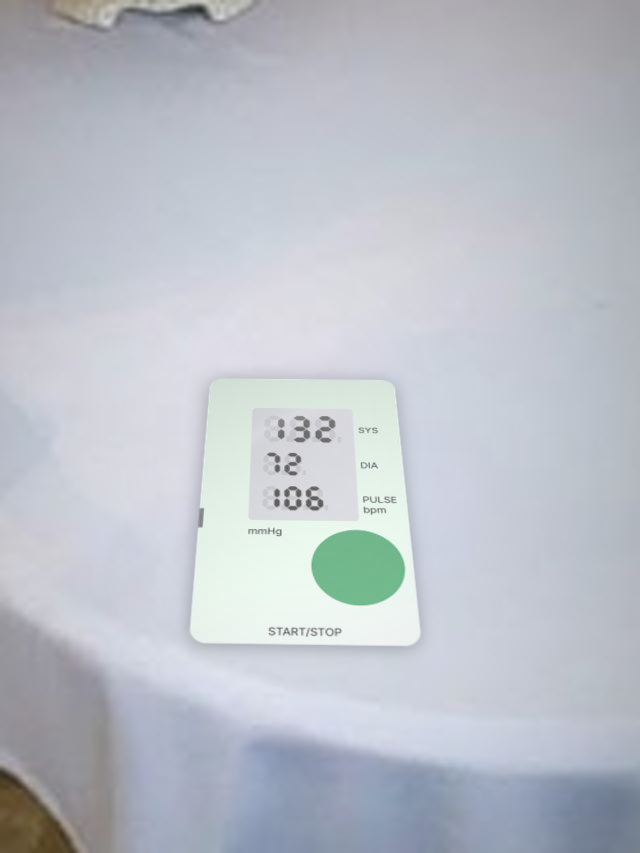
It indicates 72 mmHg
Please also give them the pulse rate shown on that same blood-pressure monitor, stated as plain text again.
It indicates 106 bpm
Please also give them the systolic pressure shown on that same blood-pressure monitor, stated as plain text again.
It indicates 132 mmHg
